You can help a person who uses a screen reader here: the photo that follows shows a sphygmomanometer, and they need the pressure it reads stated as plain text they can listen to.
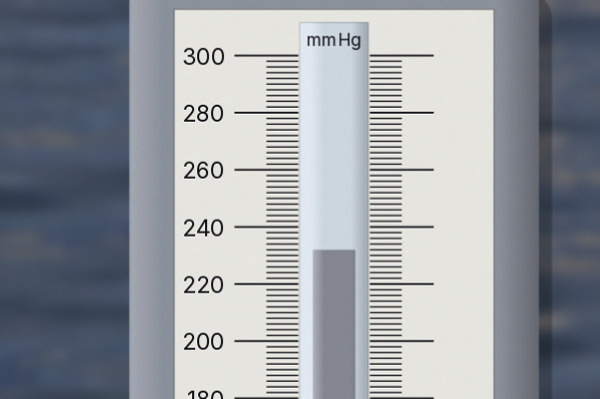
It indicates 232 mmHg
